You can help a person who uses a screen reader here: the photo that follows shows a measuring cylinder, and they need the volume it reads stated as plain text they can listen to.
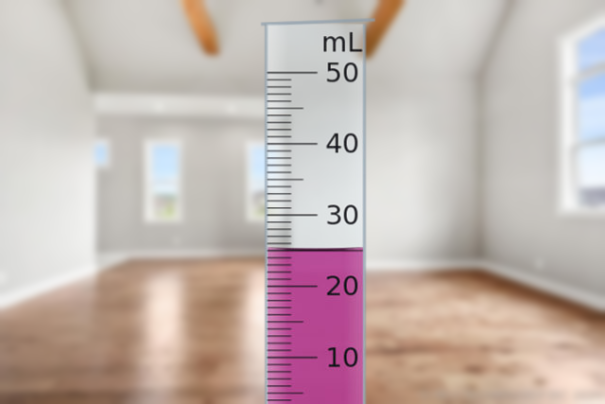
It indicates 25 mL
